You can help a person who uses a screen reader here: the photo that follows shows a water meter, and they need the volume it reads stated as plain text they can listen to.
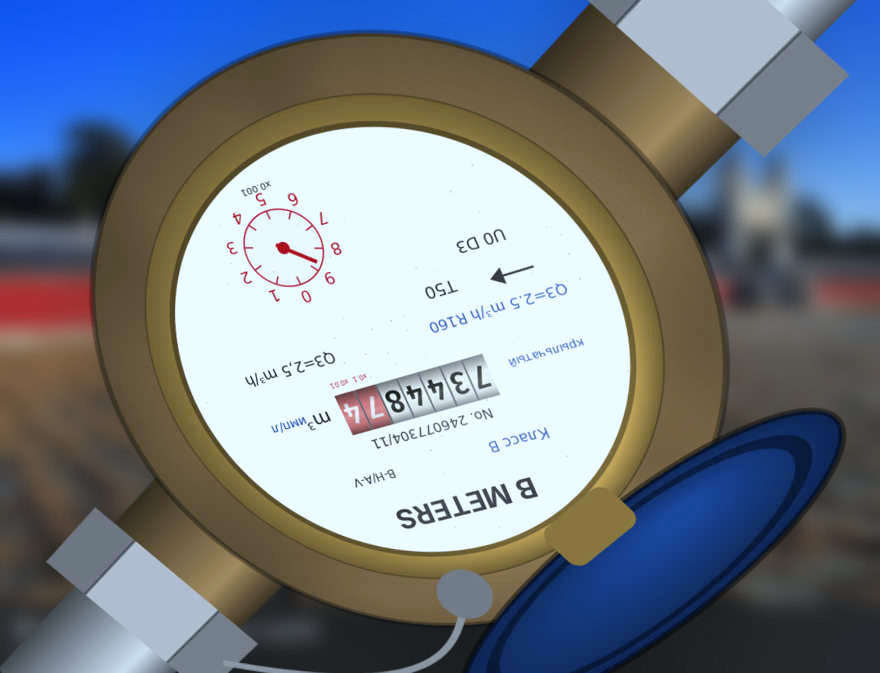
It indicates 73448.748 m³
